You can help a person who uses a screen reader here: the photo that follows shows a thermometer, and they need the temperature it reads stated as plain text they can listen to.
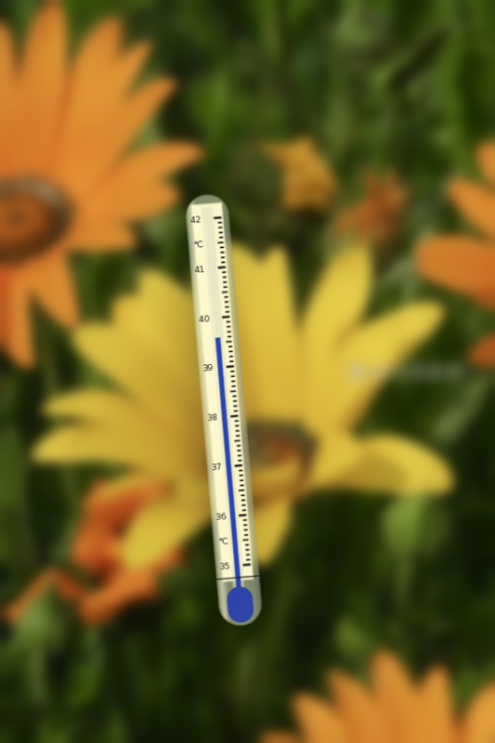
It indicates 39.6 °C
